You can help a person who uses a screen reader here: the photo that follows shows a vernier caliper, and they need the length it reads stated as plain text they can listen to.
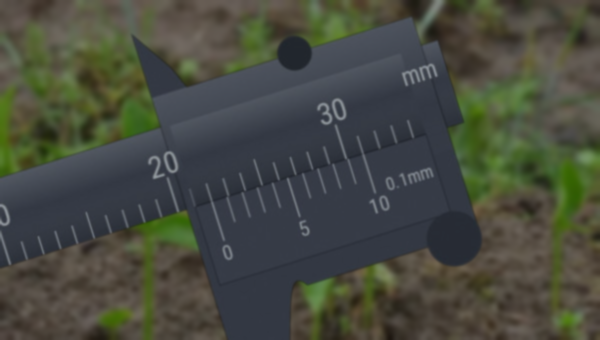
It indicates 22.0 mm
